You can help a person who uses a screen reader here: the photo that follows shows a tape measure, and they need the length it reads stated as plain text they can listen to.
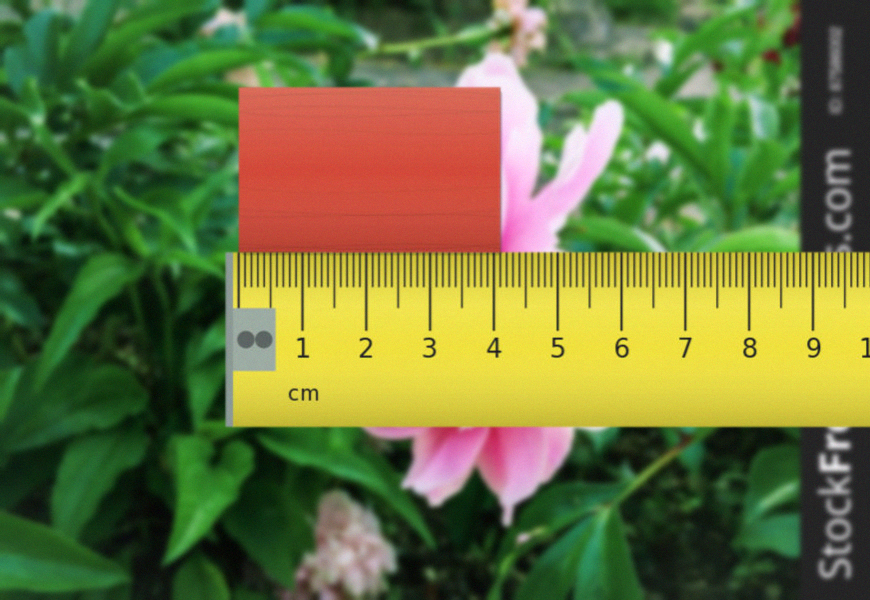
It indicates 4.1 cm
